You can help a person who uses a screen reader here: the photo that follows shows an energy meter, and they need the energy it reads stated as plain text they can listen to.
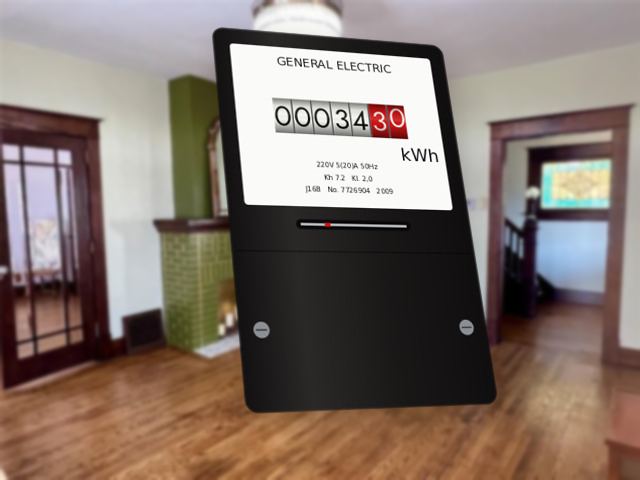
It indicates 34.30 kWh
